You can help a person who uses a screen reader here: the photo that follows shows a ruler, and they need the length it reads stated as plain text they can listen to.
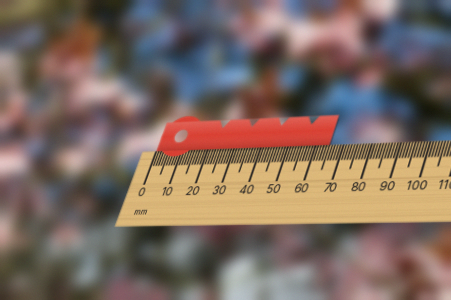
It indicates 65 mm
